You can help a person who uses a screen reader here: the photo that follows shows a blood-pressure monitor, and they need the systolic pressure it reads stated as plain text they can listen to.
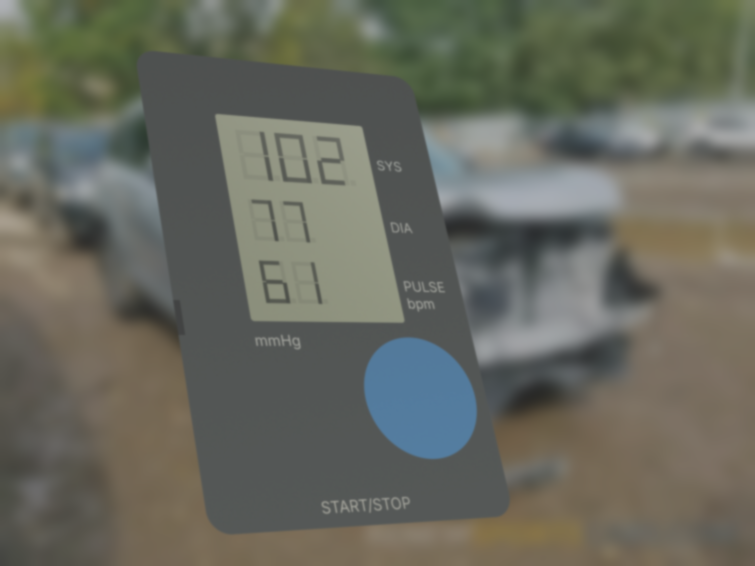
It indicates 102 mmHg
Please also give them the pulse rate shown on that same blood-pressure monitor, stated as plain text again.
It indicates 61 bpm
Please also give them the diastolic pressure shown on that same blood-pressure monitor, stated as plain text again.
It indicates 77 mmHg
